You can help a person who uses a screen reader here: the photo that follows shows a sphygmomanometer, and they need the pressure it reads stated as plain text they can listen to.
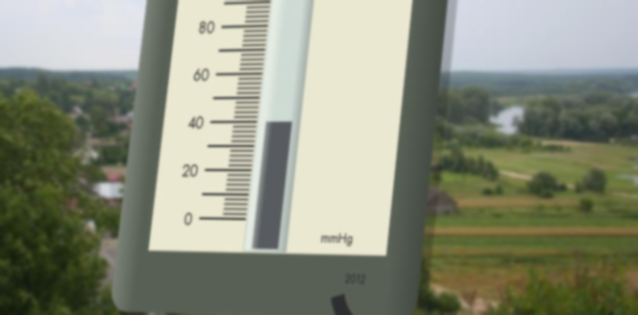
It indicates 40 mmHg
